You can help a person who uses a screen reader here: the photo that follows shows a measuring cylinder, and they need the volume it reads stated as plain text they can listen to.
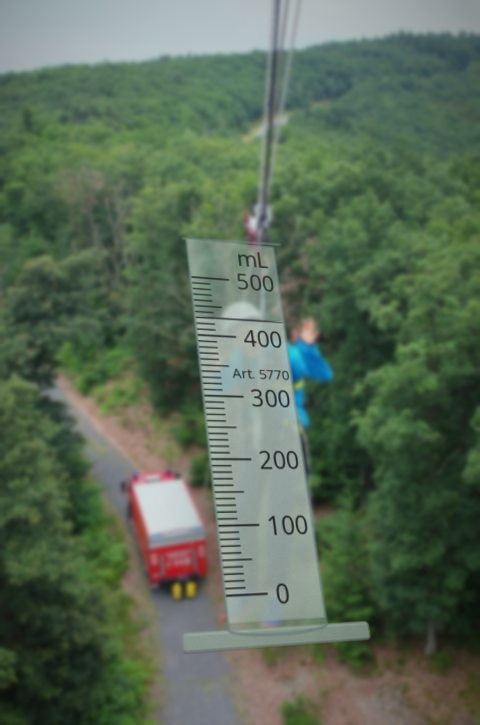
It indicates 430 mL
